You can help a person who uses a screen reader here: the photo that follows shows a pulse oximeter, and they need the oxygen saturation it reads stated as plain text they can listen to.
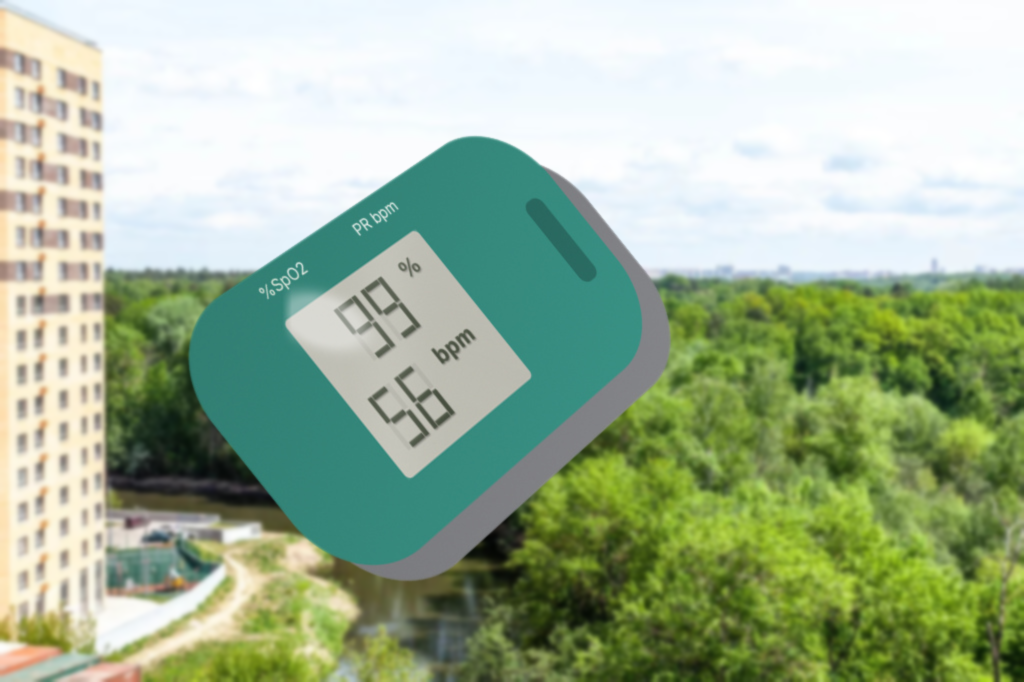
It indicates 99 %
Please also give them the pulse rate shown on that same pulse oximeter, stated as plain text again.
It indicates 56 bpm
